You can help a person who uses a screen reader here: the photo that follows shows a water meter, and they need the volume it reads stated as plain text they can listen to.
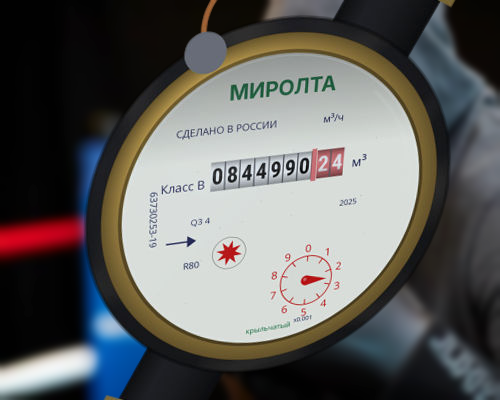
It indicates 844990.242 m³
